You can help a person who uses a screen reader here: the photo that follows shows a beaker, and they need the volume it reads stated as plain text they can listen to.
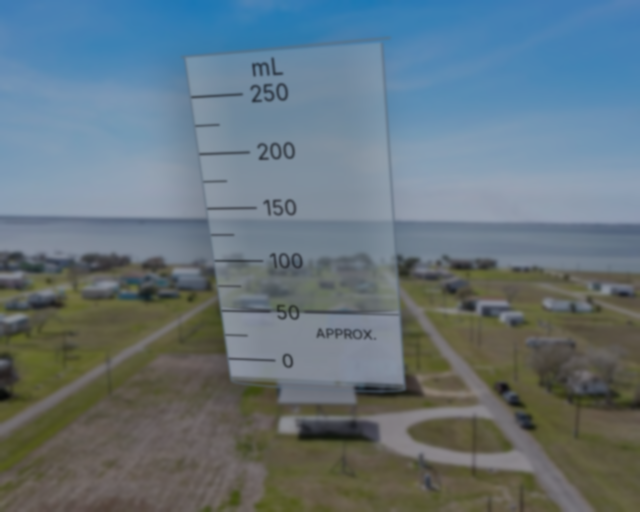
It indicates 50 mL
